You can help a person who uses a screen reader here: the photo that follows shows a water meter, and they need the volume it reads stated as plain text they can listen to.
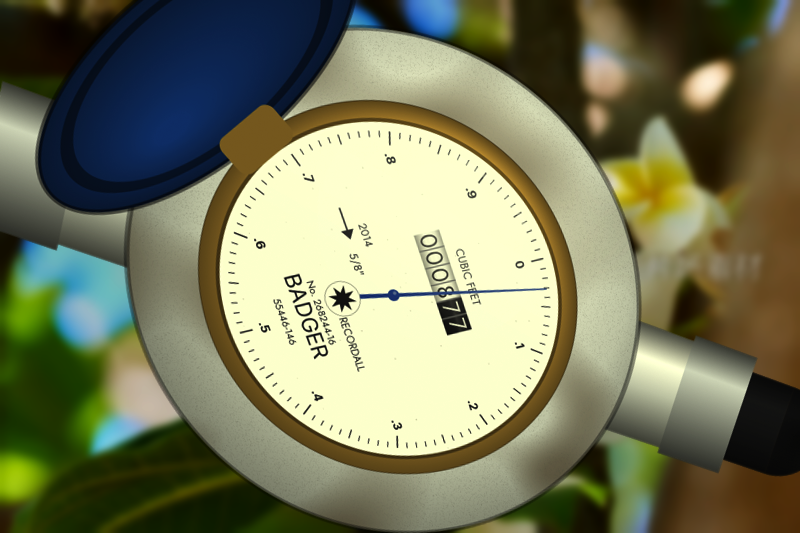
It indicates 877.03 ft³
